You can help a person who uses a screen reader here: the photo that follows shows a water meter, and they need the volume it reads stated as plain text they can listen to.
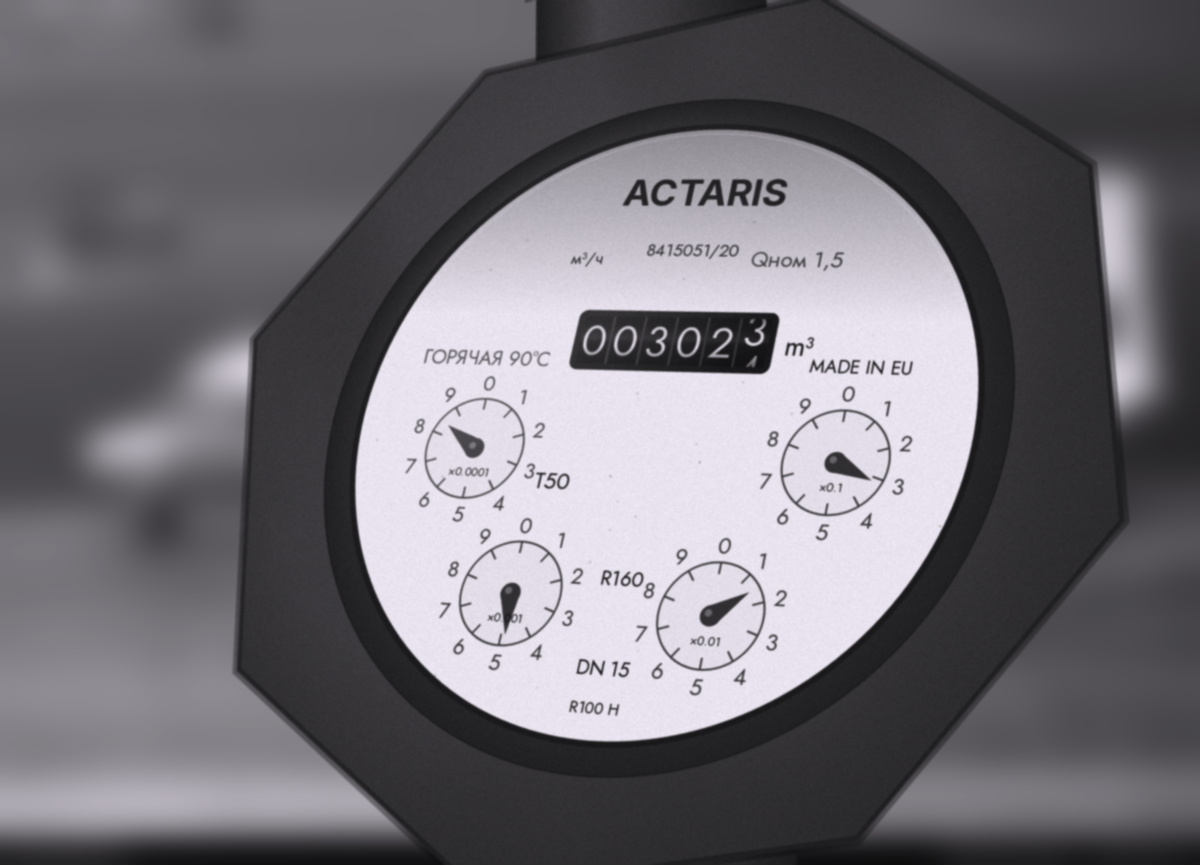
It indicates 3023.3148 m³
